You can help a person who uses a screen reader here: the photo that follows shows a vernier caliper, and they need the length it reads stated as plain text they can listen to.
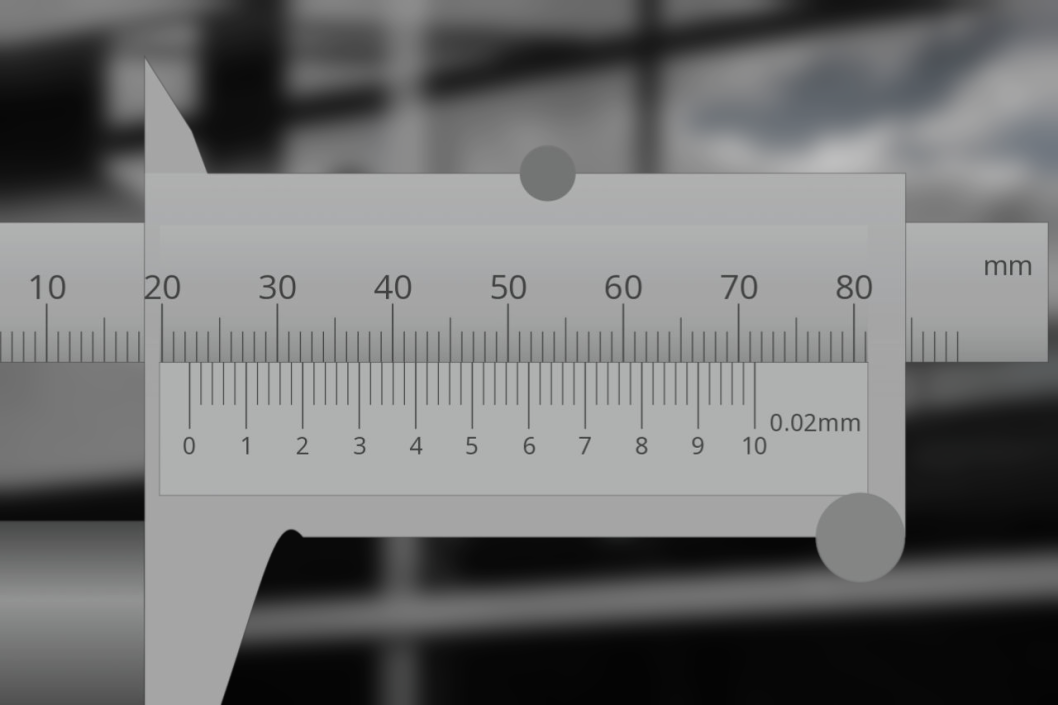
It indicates 22.4 mm
